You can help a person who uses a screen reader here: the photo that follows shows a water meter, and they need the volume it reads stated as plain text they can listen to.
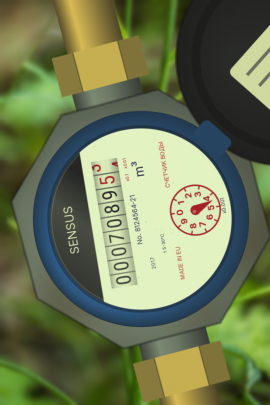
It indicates 7089.534 m³
